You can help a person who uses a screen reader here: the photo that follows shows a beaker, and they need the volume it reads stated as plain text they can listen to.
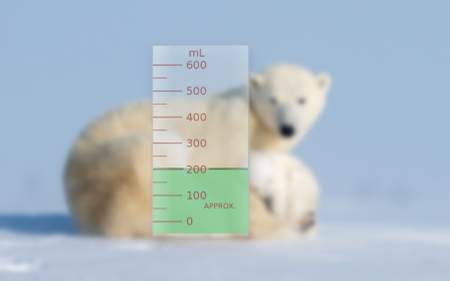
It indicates 200 mL
